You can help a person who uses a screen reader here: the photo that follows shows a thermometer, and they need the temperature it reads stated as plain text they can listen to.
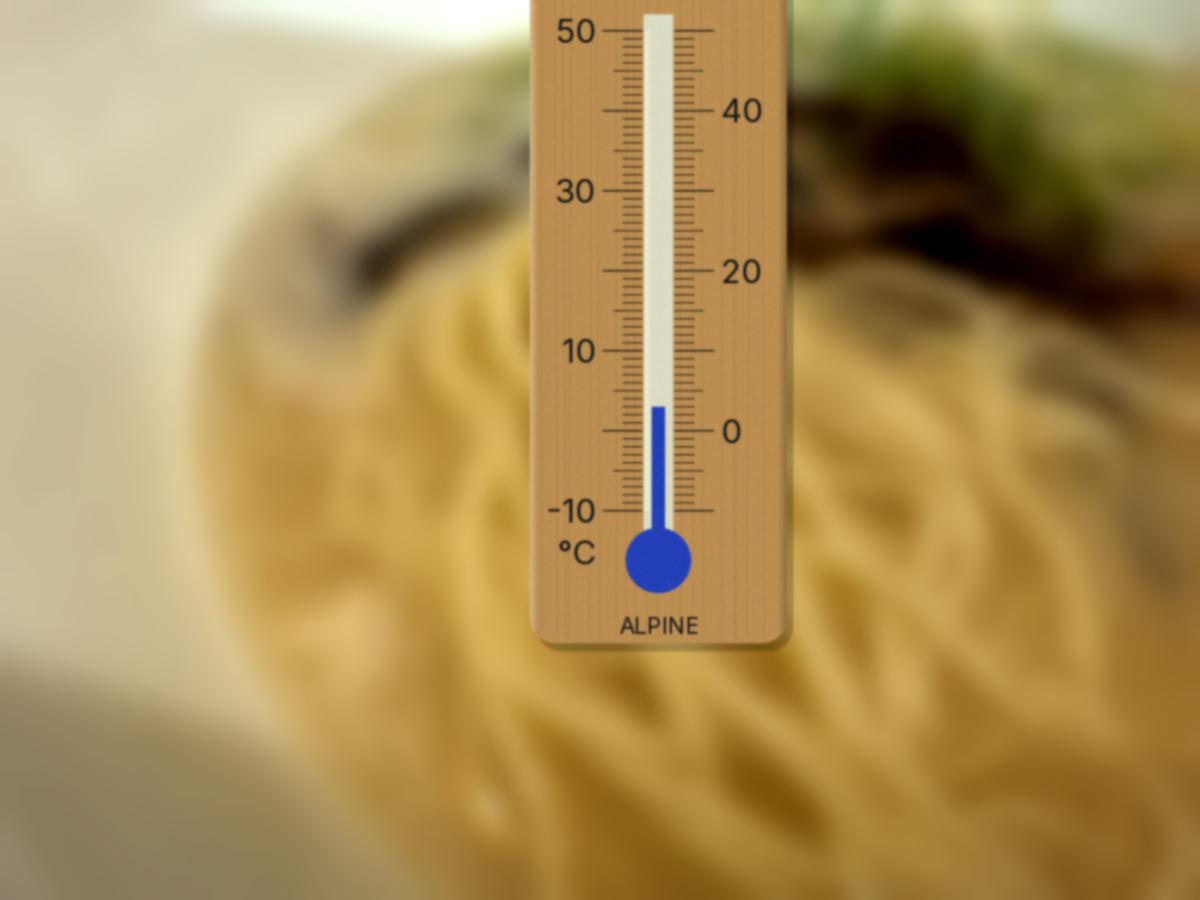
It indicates 3 °C
